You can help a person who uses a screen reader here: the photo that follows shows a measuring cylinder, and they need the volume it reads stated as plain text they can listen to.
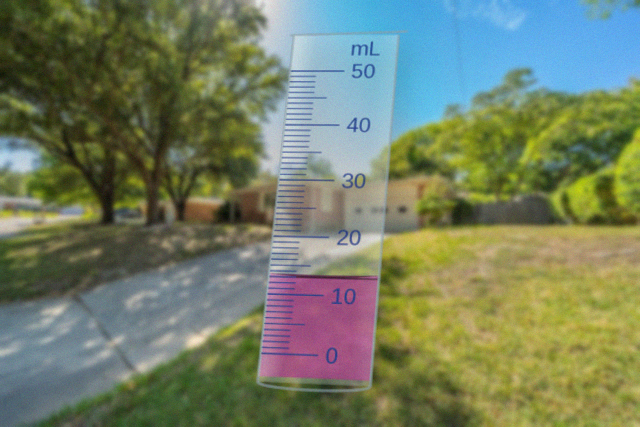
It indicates 13 mL
